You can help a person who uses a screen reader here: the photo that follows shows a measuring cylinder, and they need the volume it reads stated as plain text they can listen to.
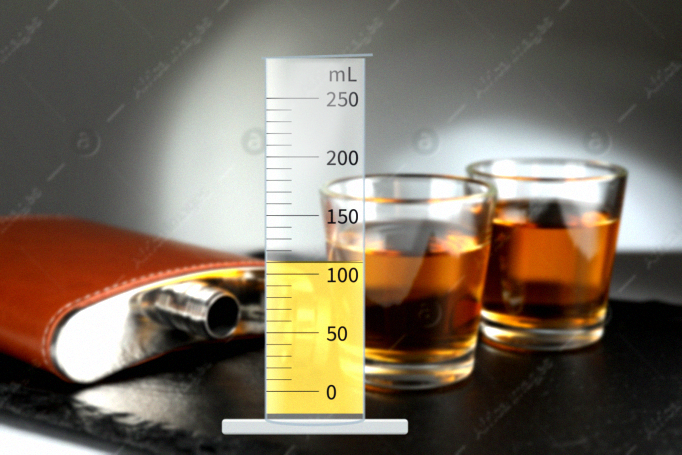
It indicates 110 mL
